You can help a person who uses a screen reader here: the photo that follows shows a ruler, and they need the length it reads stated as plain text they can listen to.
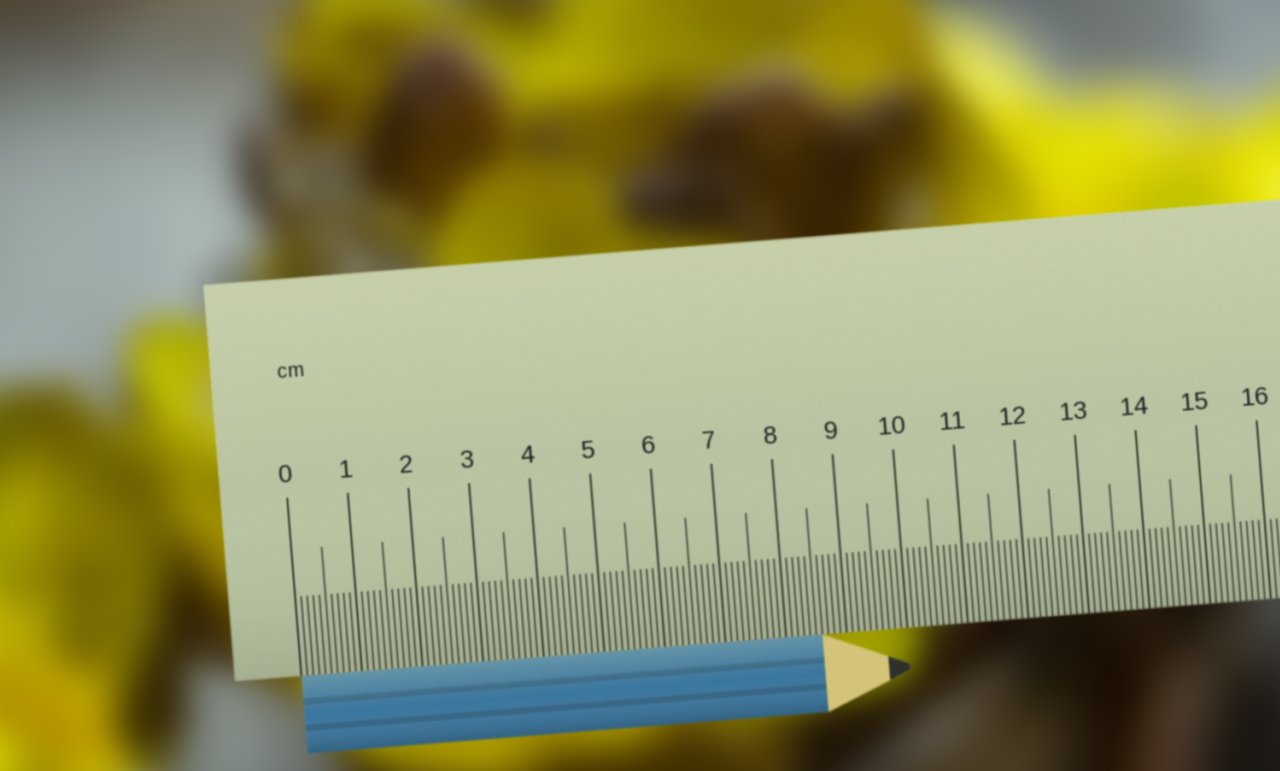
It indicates 10 cm
